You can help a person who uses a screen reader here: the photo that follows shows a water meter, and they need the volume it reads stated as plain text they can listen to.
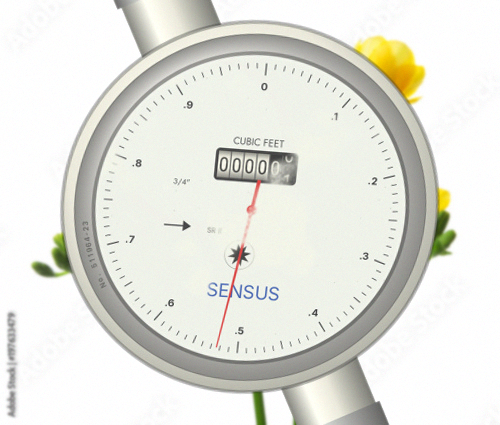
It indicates 0.52 ft³
